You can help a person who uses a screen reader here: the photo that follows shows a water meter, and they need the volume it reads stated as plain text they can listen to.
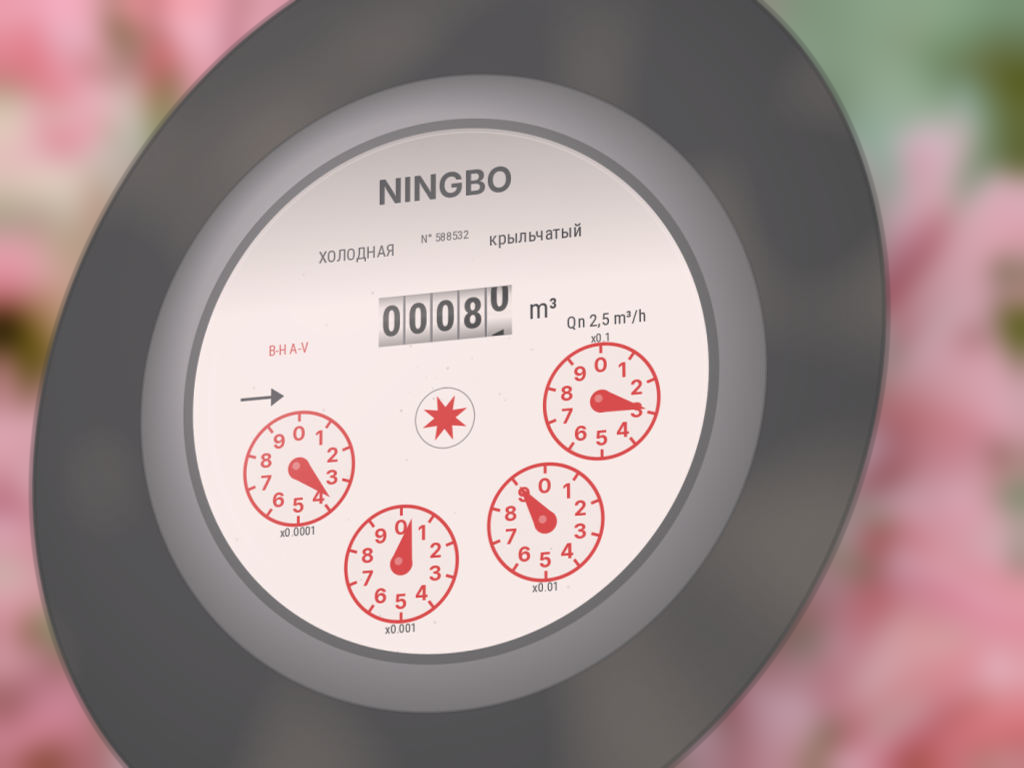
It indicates 80.2903 m³
